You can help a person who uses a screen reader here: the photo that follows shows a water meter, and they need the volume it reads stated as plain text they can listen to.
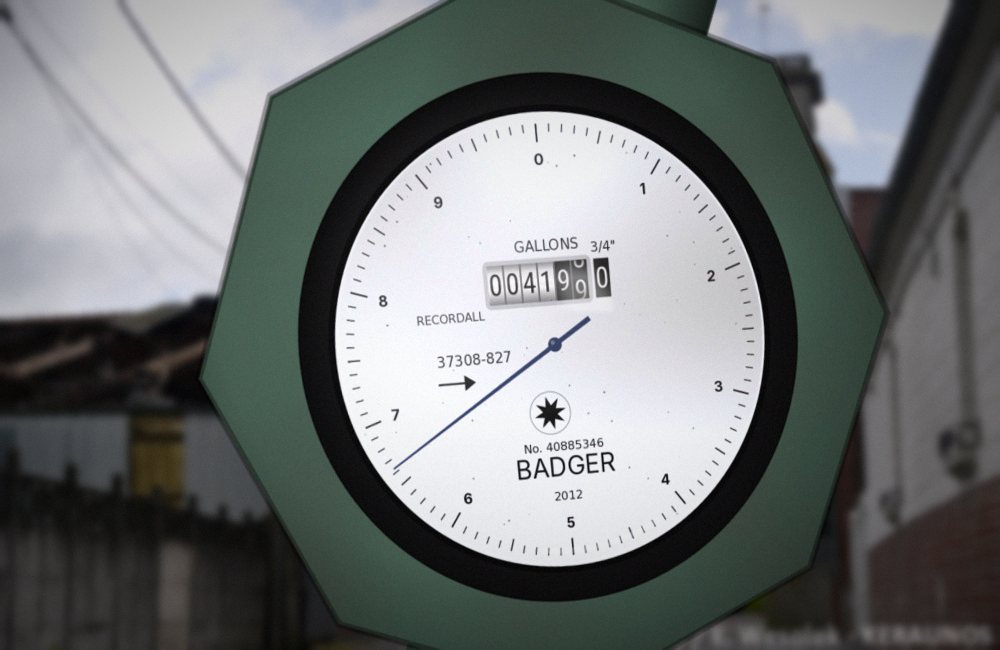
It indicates 41986.6 gal
